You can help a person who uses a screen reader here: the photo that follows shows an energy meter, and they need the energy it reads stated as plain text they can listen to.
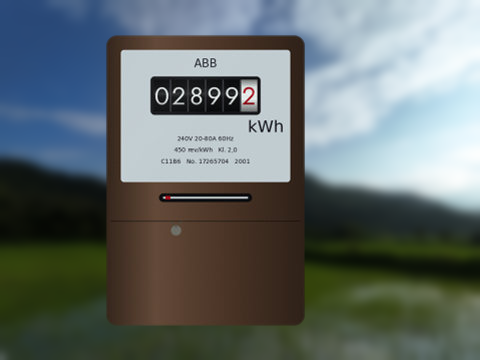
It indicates 2899.2 kWh
